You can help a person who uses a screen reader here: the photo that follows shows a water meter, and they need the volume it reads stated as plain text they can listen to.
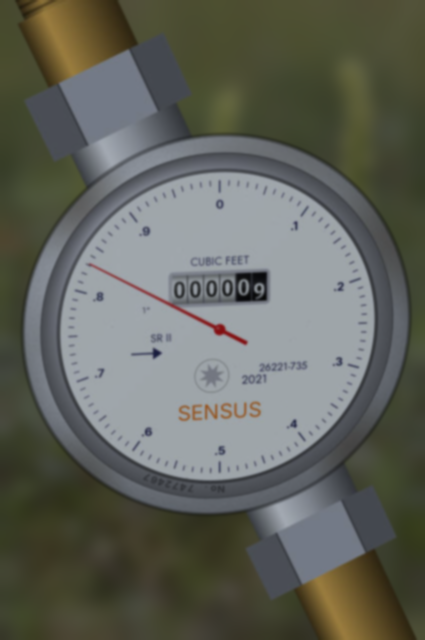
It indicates 8.83 ft³
